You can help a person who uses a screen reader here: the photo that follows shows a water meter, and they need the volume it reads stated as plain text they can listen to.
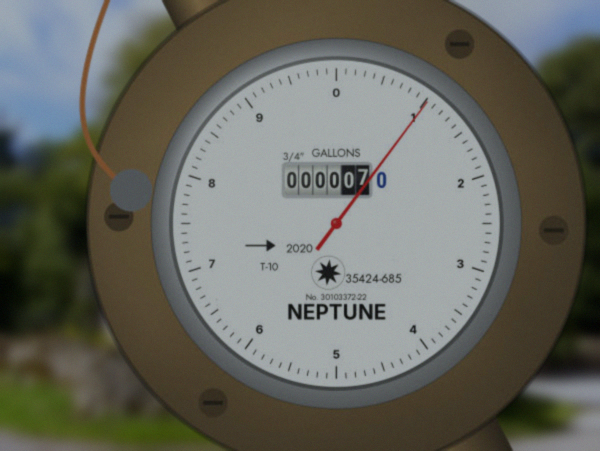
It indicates 71.0 gal
